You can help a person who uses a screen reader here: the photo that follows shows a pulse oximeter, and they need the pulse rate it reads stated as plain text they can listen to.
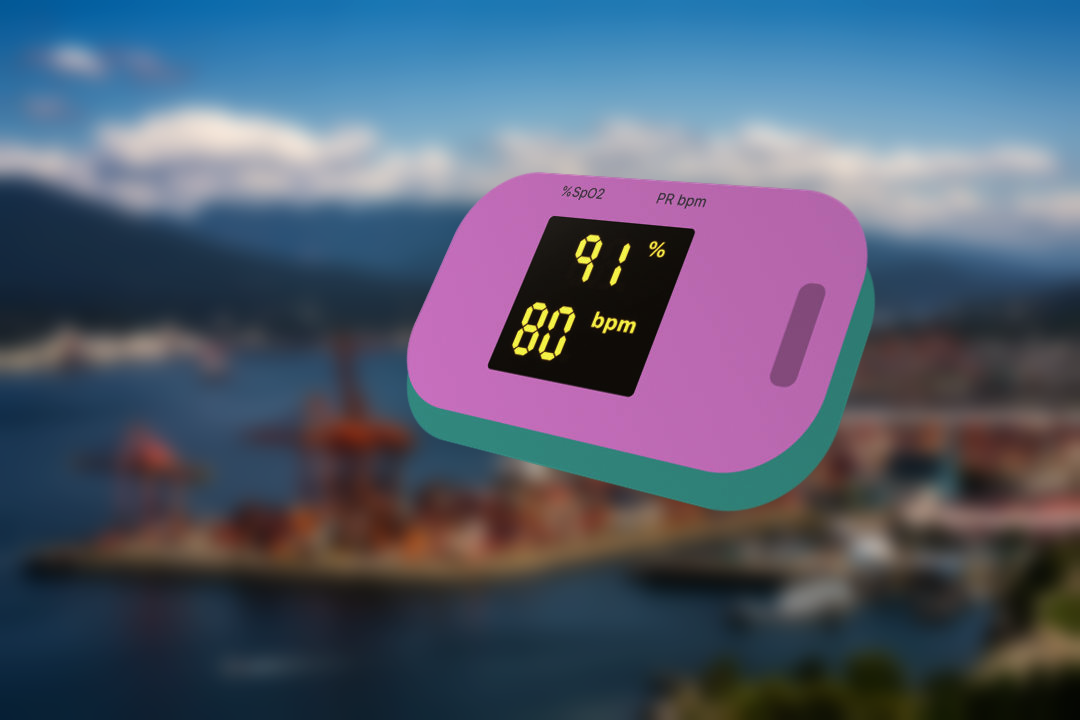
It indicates 80 bpm
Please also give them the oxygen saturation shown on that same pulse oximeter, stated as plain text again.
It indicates 91 %
